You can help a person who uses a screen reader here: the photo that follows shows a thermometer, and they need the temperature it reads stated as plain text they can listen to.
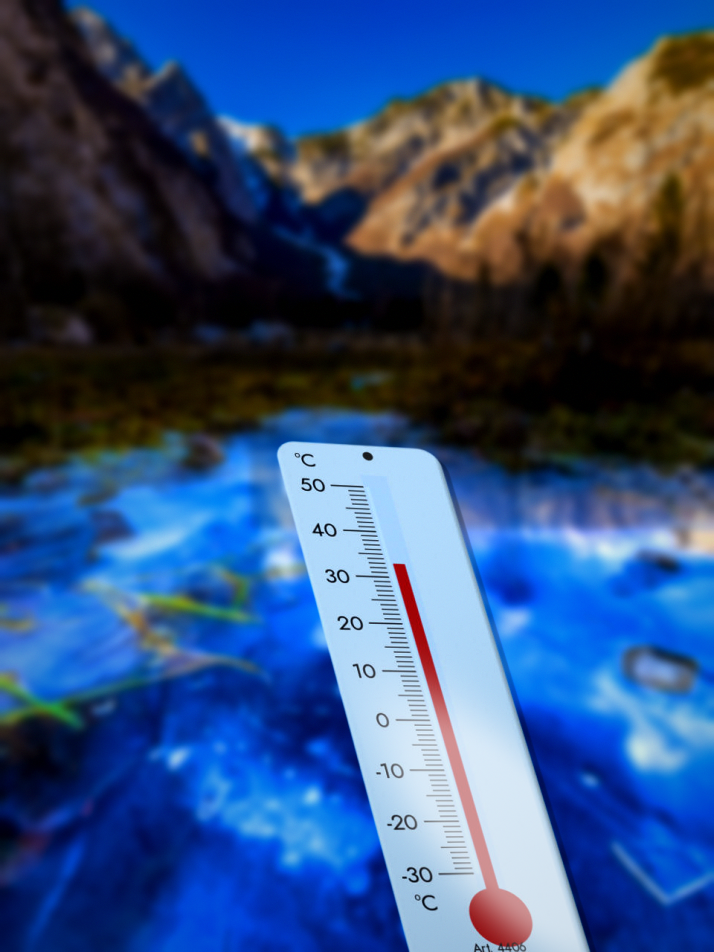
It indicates 33 °C
